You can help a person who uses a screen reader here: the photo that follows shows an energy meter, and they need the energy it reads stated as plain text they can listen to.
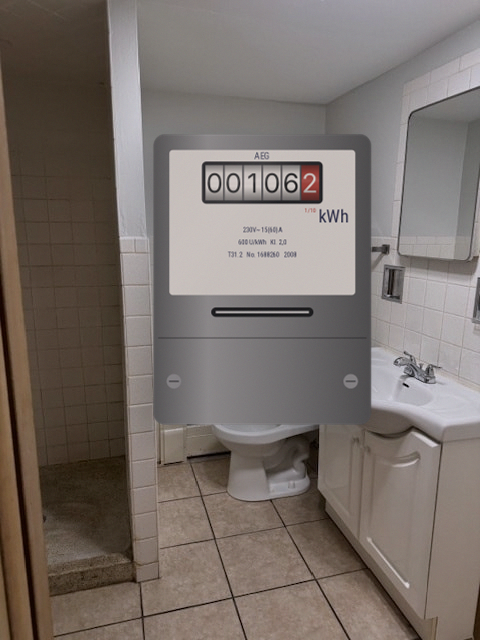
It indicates 106.2 kWh
